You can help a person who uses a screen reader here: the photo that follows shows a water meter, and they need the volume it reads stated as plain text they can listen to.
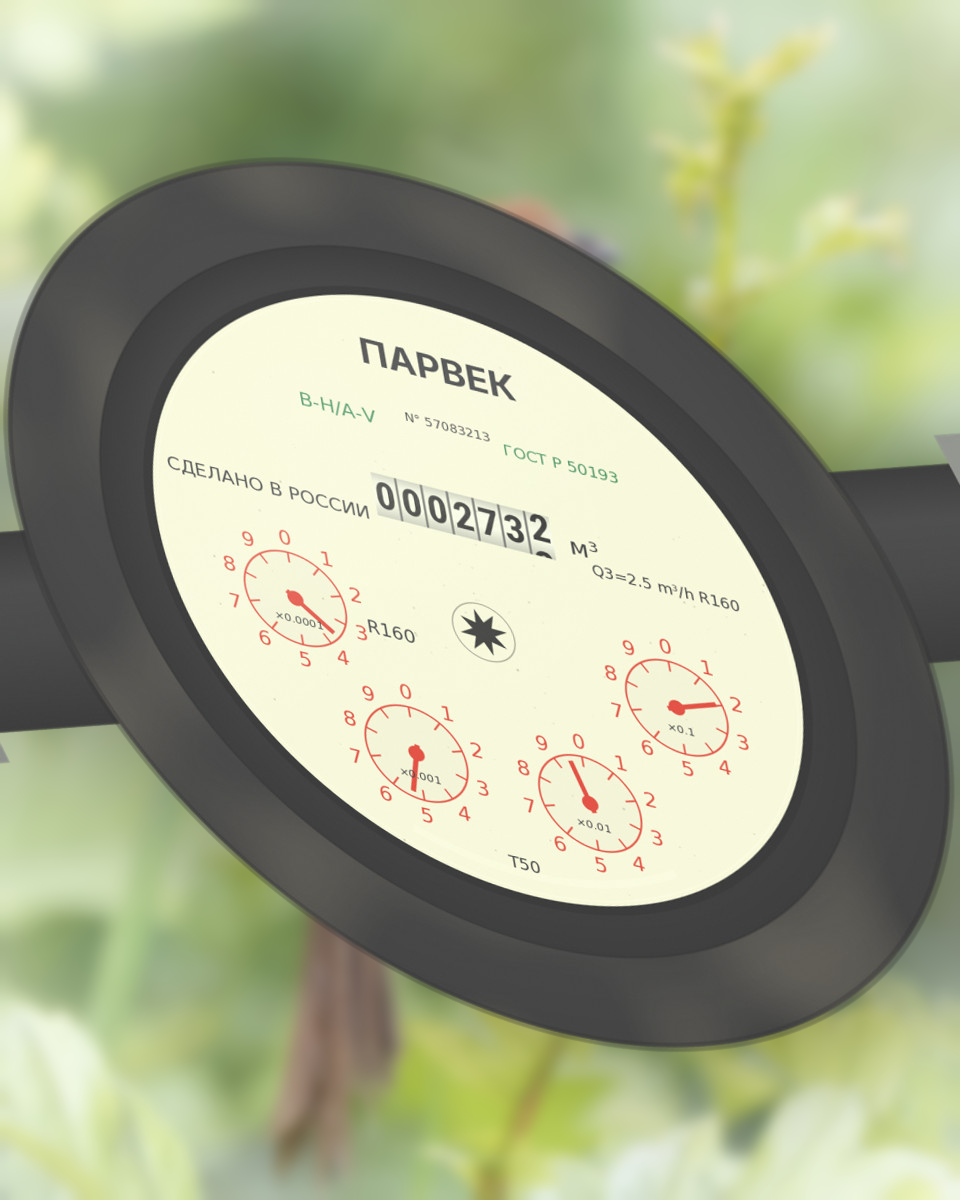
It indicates 2732.1953 m³
